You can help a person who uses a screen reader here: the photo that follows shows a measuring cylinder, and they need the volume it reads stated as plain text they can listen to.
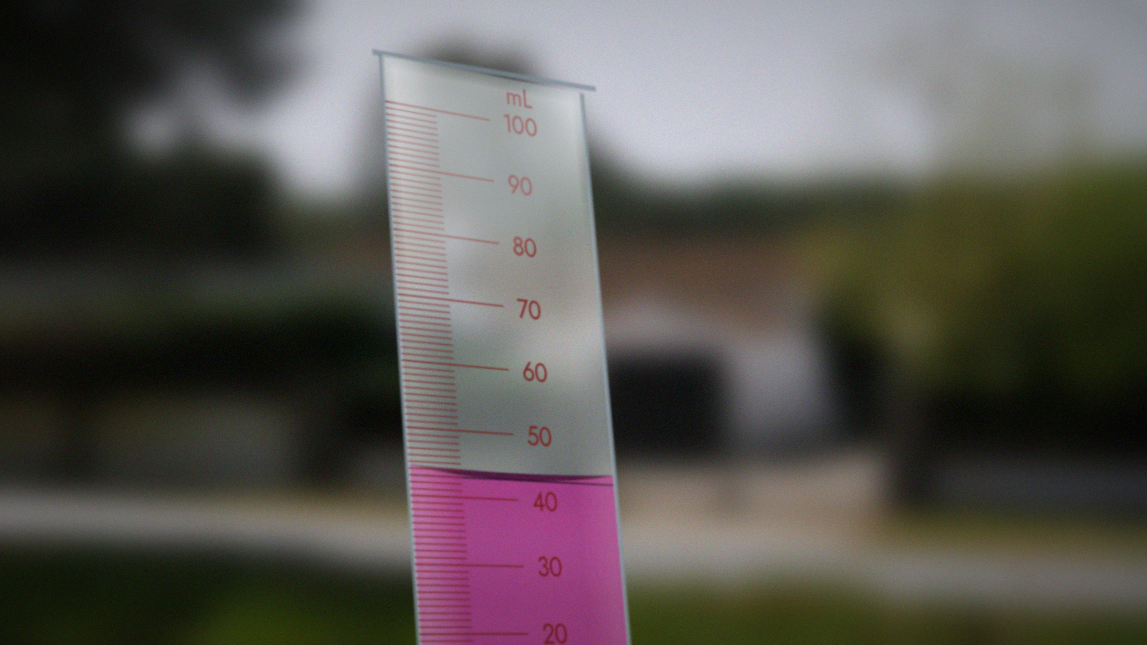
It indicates 43 mL
